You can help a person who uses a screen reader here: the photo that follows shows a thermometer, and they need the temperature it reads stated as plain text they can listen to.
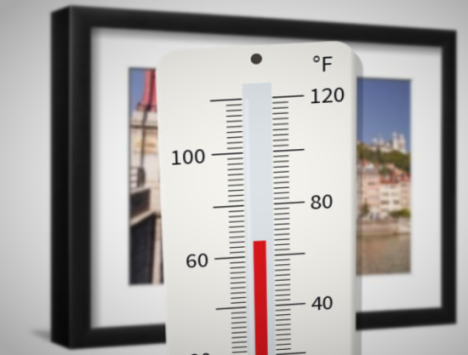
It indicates 66 °F
